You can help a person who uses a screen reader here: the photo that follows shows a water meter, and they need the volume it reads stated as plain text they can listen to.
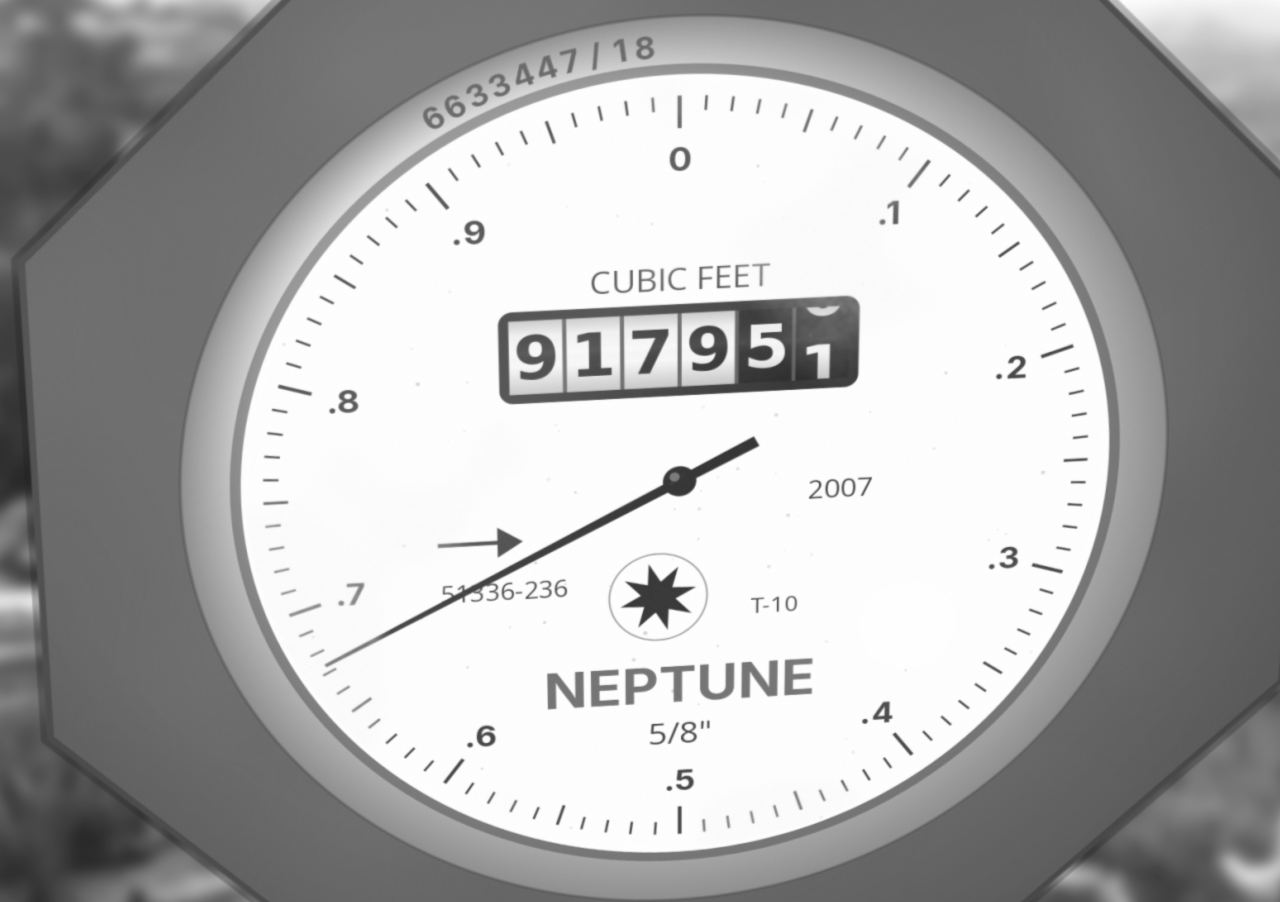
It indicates 917950.67 ft³
